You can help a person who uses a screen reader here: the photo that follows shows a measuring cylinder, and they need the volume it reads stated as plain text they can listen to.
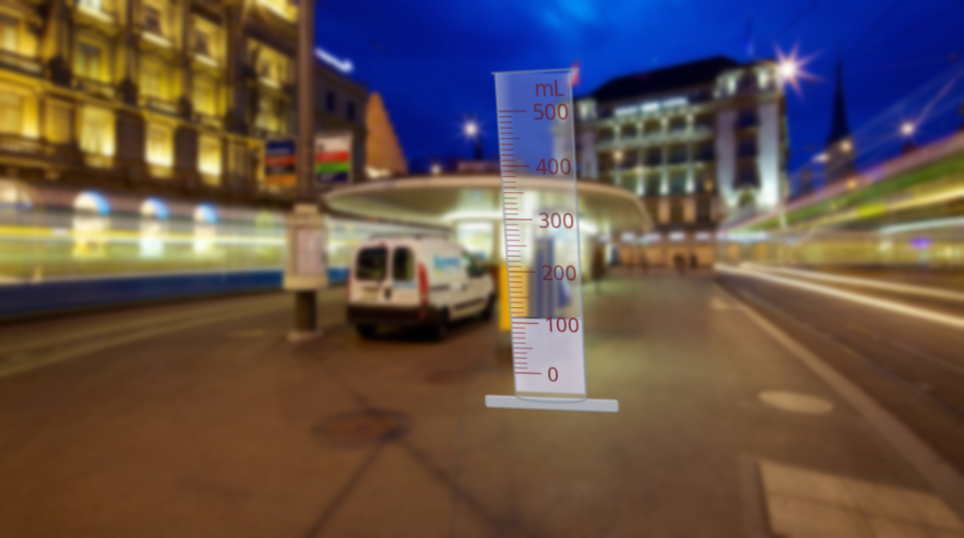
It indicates 110 mL
